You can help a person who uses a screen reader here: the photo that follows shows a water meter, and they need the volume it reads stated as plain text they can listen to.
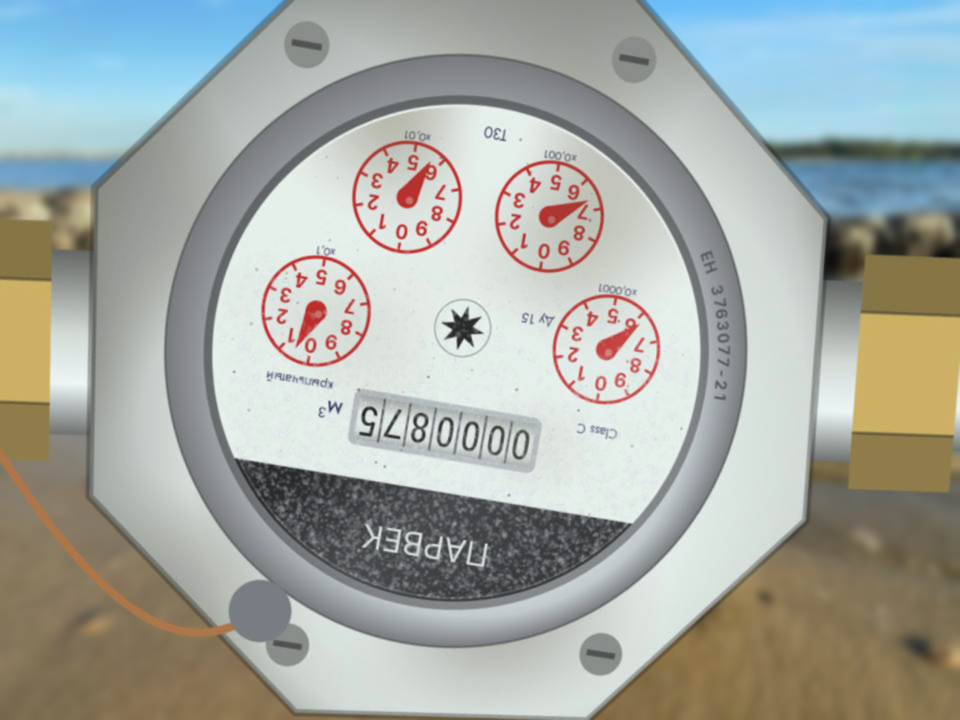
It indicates 875.0566 m³
